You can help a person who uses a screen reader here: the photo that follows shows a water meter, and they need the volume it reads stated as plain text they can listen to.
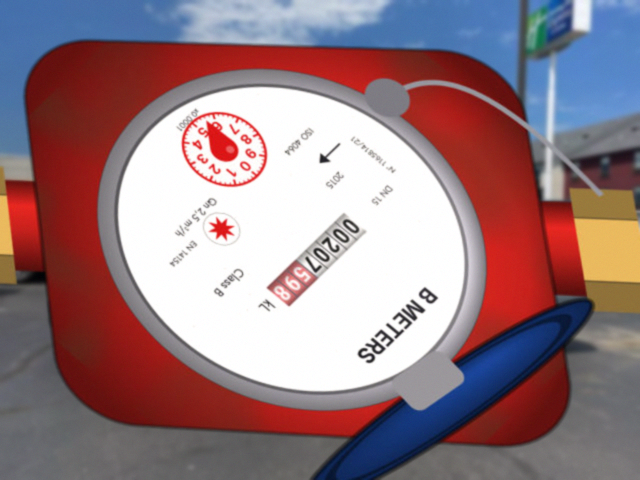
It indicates 207.5985 kL
